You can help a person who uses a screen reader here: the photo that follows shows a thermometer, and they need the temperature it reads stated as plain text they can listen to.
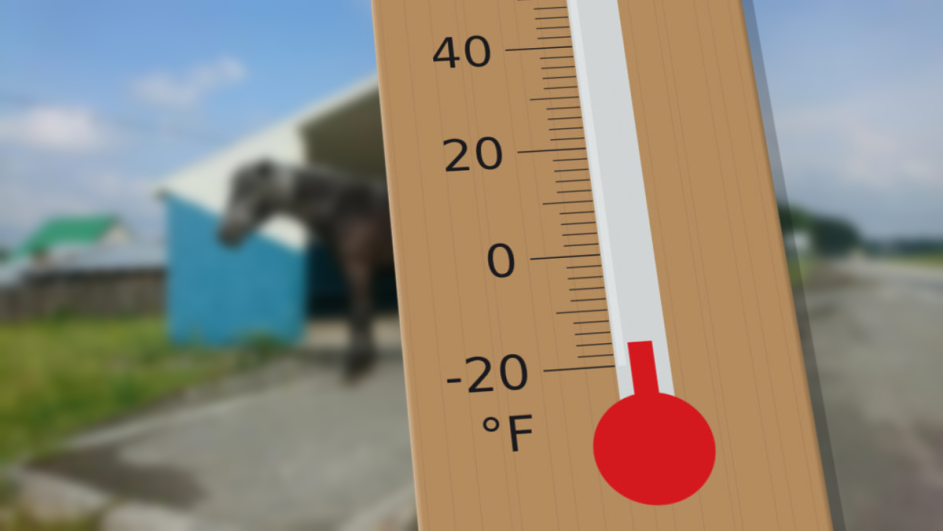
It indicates -16 °F
